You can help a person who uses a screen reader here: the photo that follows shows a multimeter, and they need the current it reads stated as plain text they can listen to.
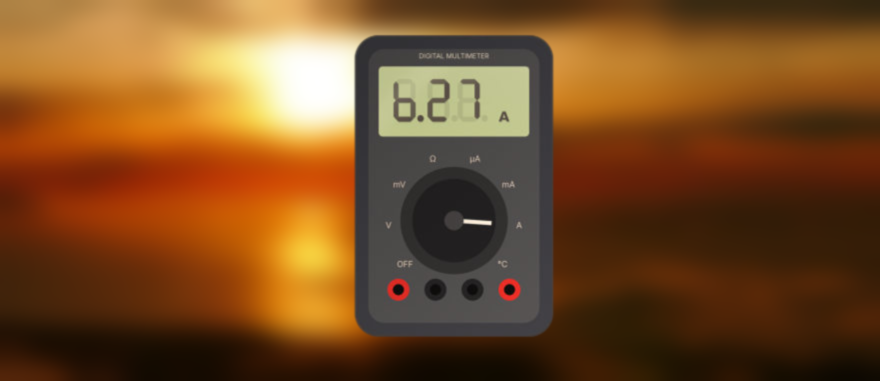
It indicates 6.27 A
